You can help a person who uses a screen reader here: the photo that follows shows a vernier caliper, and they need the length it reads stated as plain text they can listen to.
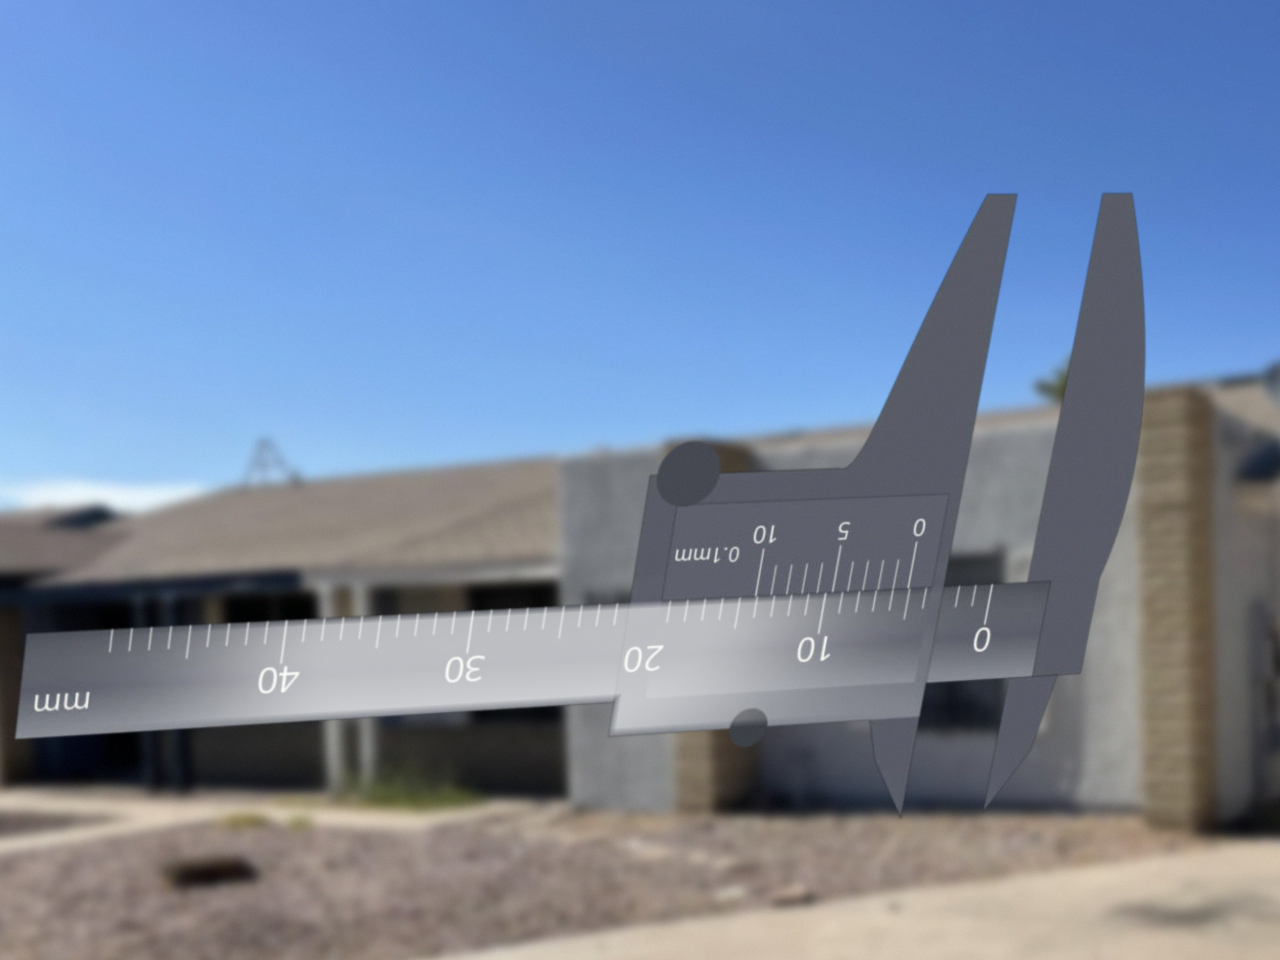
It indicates 5.1 mm
